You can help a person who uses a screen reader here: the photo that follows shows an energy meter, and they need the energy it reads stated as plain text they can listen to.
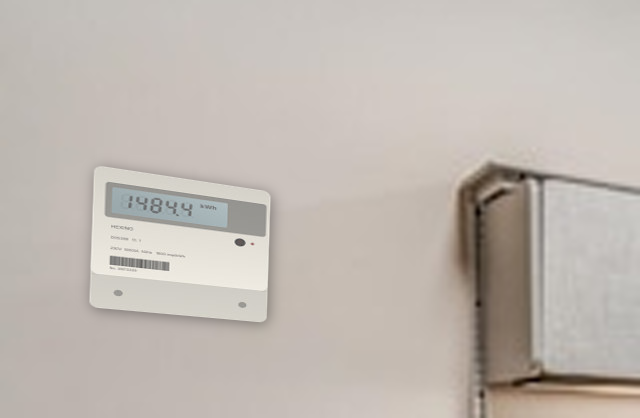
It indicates 1484.4 kWh
